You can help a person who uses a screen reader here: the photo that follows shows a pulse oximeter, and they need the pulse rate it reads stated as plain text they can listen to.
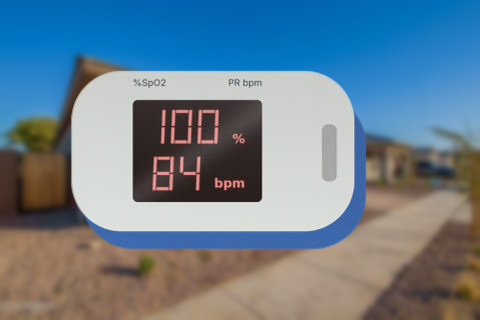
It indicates 84 bpm
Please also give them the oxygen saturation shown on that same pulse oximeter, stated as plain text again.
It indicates 100 %
